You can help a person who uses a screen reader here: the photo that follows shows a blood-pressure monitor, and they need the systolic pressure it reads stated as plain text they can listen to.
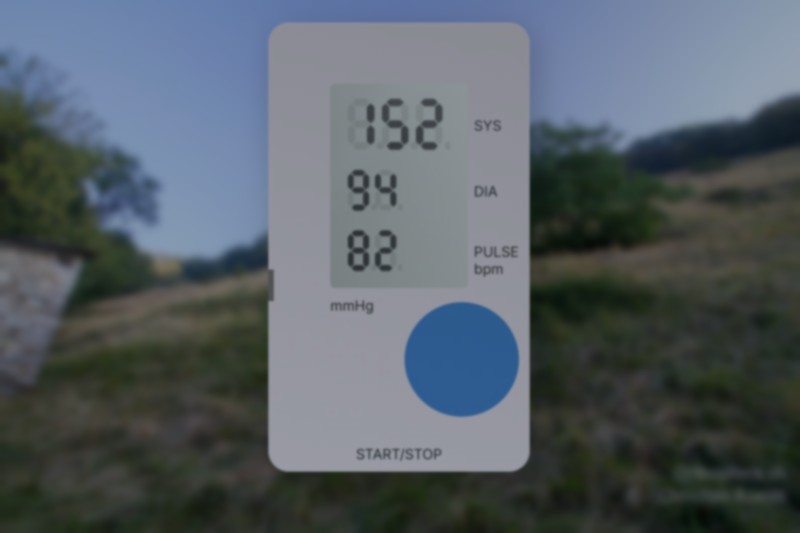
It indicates 152 mmHg
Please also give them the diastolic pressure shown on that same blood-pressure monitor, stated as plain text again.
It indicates 94 mmHg
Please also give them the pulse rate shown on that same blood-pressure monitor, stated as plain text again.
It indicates 82 bpm
